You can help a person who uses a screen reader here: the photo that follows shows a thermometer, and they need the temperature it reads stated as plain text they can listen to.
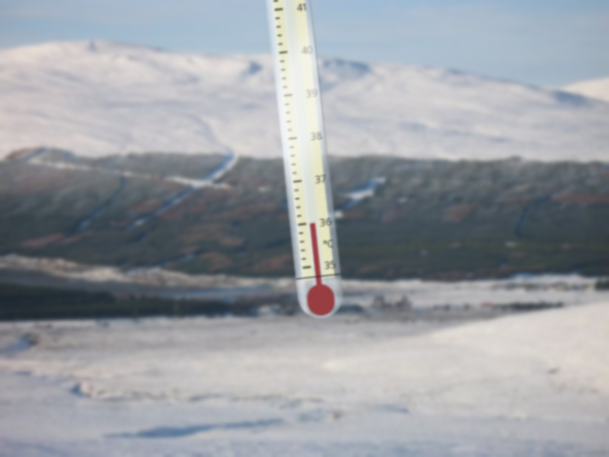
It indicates 36 °C
